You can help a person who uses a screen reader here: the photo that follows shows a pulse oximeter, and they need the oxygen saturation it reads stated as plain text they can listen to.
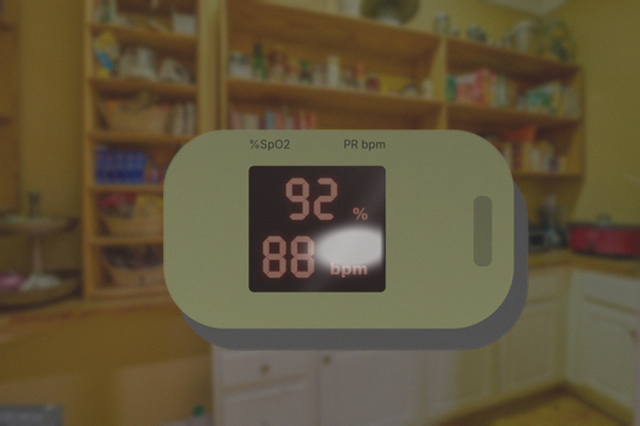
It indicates 92 %
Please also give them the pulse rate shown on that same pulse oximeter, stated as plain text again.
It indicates 88 bpm
